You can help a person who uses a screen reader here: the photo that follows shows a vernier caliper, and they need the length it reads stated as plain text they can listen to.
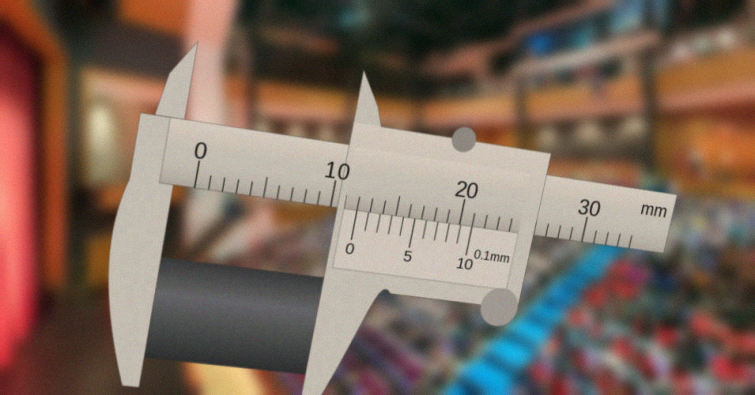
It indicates 12.0 mm
